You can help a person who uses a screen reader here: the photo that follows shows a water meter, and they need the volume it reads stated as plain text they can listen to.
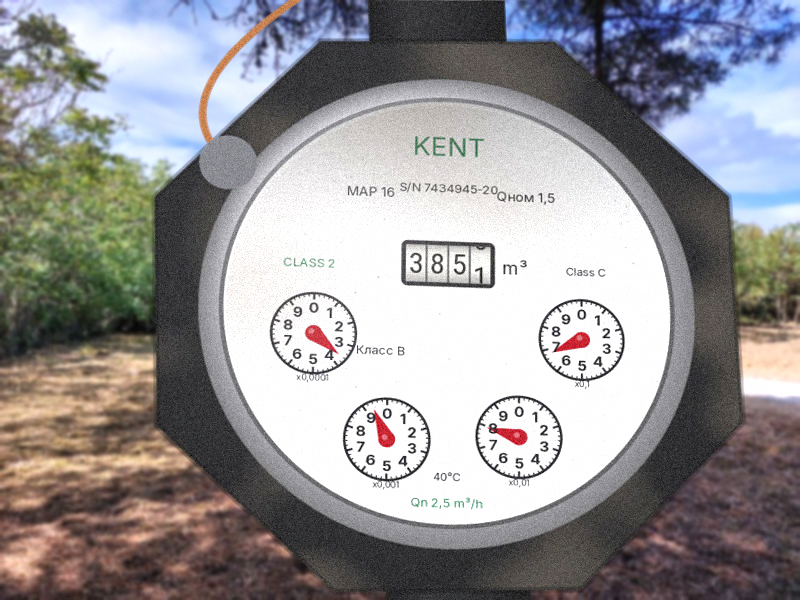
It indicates 3850.6793 m³
